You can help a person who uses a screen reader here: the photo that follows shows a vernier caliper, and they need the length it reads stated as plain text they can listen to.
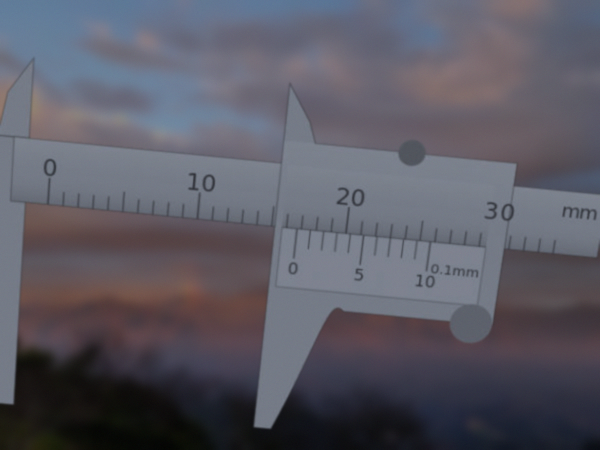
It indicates 16.7 mm
